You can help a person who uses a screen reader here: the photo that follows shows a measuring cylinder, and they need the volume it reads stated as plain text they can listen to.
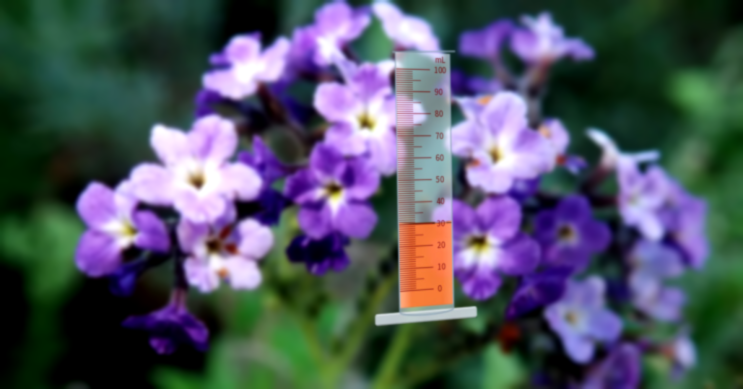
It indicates 30 mL
